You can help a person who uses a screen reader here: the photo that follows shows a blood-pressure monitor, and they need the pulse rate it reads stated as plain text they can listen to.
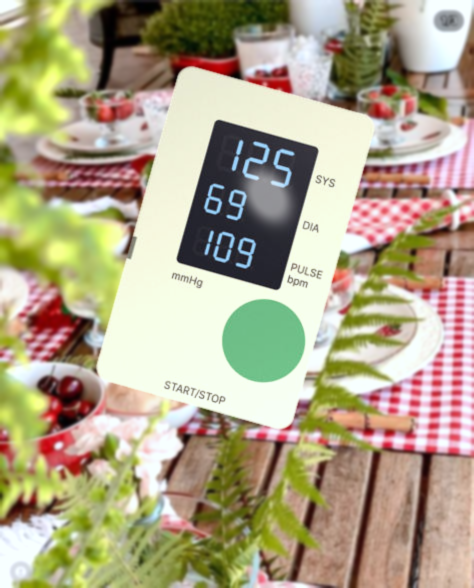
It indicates 109 bpm
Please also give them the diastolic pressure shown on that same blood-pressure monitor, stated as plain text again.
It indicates 69 mmHg
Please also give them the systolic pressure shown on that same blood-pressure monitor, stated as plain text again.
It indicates 125 mmHg
